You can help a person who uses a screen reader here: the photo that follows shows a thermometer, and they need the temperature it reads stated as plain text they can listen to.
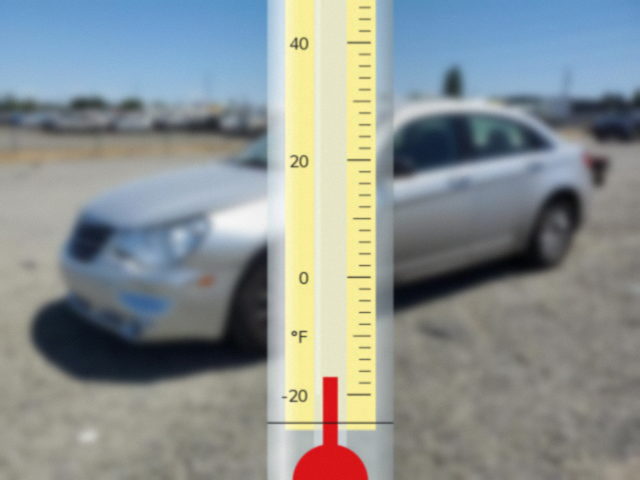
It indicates -17 °F
